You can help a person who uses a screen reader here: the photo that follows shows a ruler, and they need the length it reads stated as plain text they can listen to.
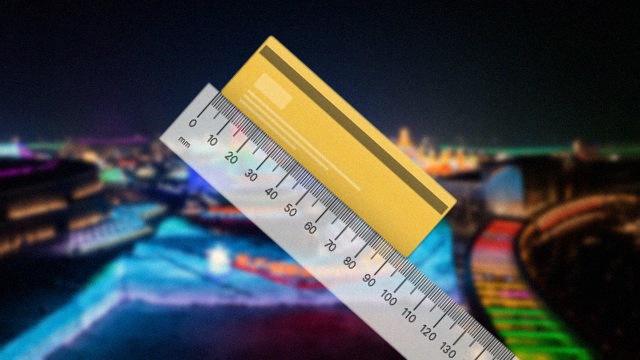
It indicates 95 mm
